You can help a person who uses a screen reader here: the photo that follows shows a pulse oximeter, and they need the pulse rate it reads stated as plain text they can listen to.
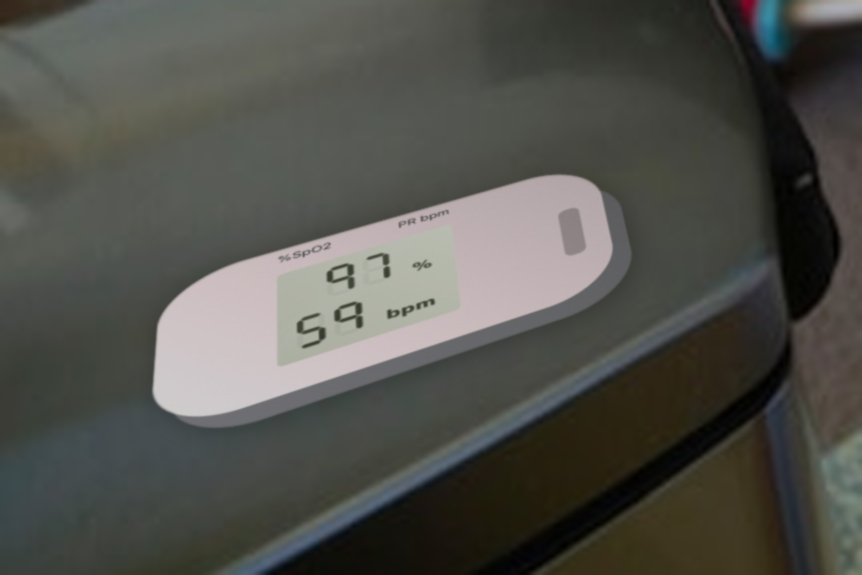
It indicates 59 bpm
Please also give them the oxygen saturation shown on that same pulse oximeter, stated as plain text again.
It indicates 97 %
